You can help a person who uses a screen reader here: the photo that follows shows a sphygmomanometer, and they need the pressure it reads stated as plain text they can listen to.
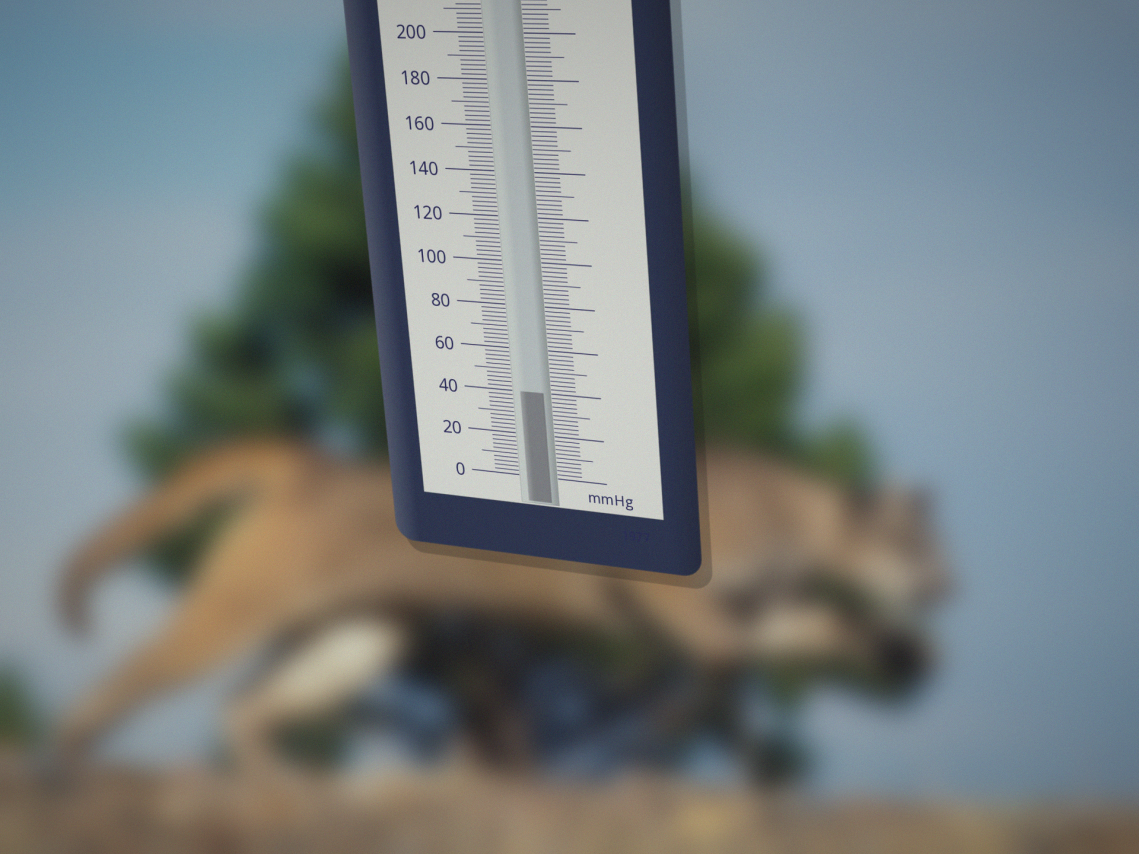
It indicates 40 mmHg
